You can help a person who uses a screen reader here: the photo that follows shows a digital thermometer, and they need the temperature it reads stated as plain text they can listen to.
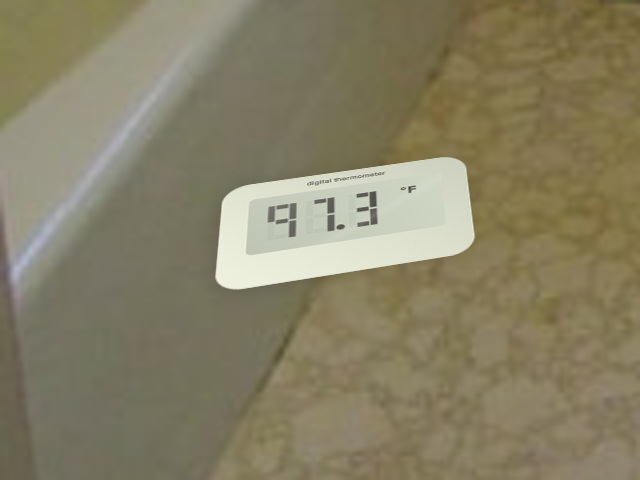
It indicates 97.3 °F
